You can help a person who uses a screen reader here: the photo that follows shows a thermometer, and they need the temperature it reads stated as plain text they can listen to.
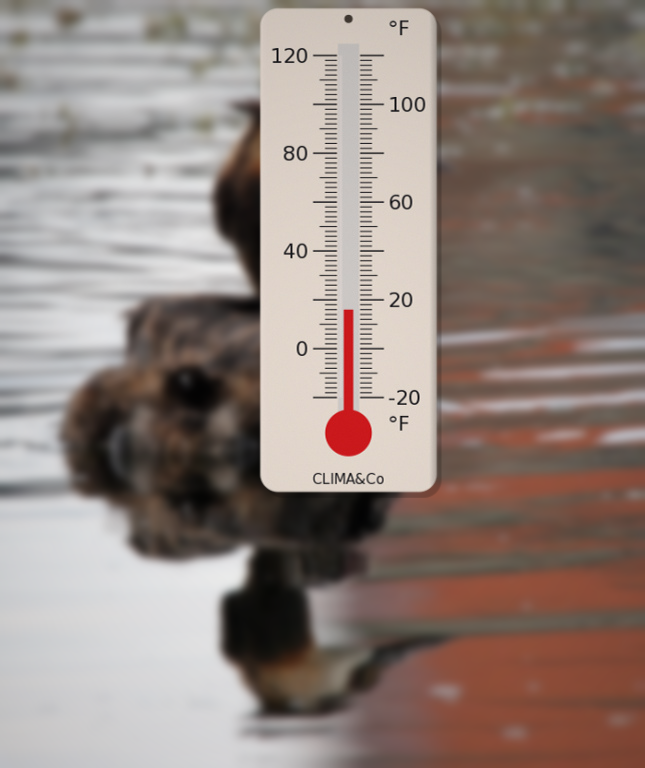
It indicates 16 °F
